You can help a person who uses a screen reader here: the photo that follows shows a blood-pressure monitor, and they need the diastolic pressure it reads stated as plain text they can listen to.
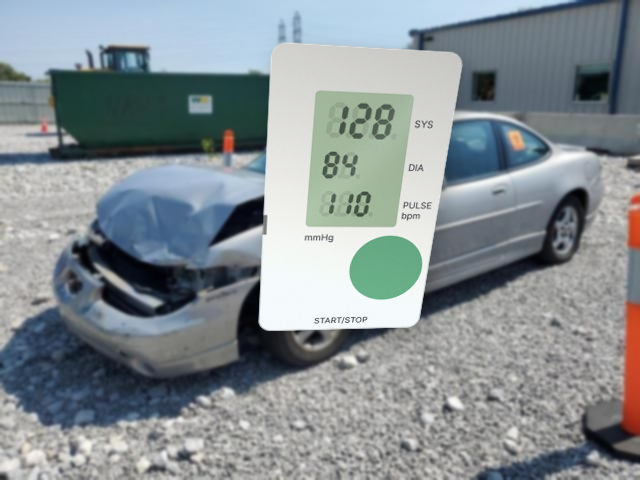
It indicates 84 mmHg
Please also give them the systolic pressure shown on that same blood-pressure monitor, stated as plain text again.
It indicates 128 mmHg
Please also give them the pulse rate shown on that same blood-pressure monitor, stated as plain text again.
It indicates 110 bpm
